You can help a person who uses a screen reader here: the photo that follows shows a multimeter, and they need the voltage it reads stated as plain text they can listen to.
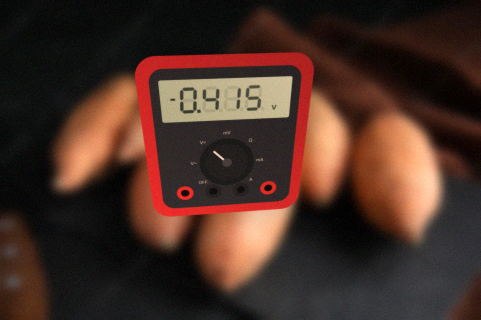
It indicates -0.415 V
